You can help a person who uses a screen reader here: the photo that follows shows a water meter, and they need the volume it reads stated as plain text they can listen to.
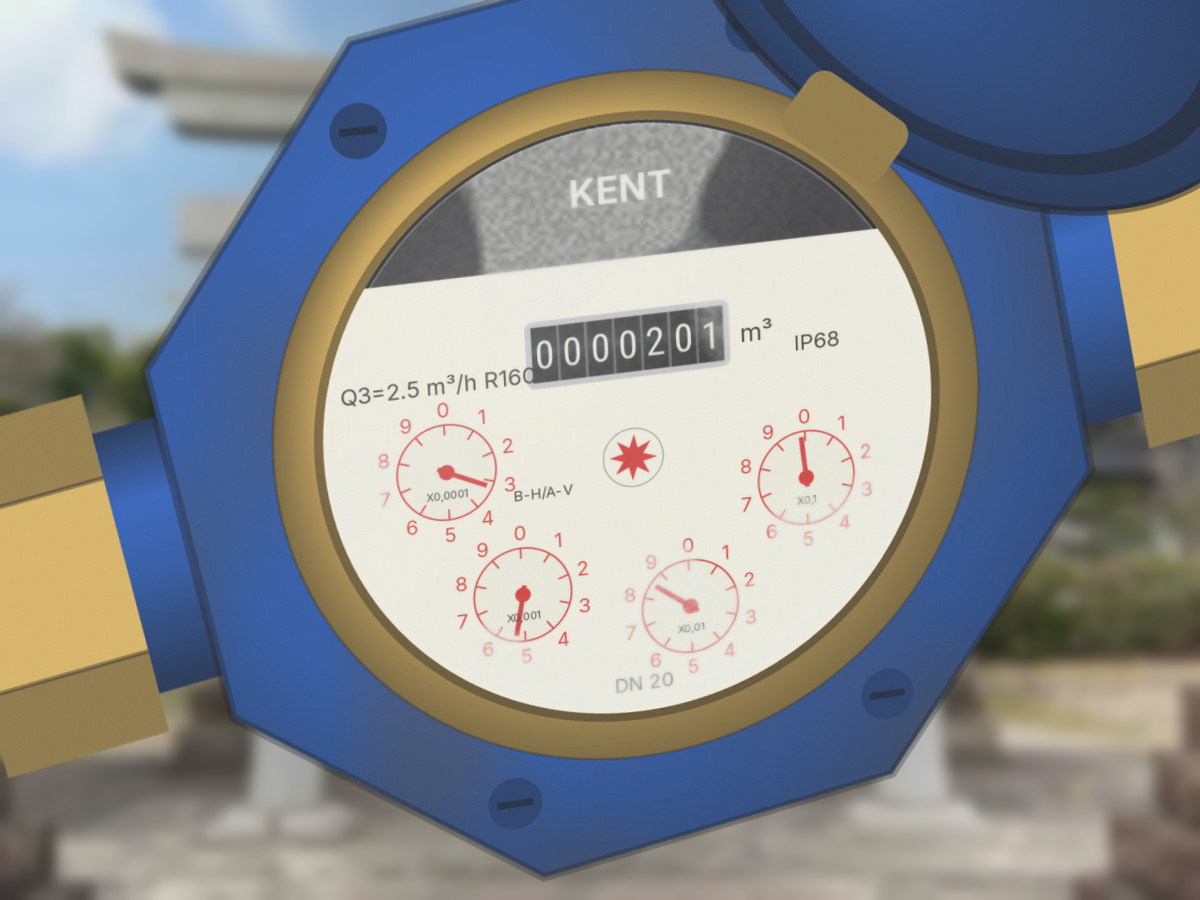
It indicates 200.9853 m³
